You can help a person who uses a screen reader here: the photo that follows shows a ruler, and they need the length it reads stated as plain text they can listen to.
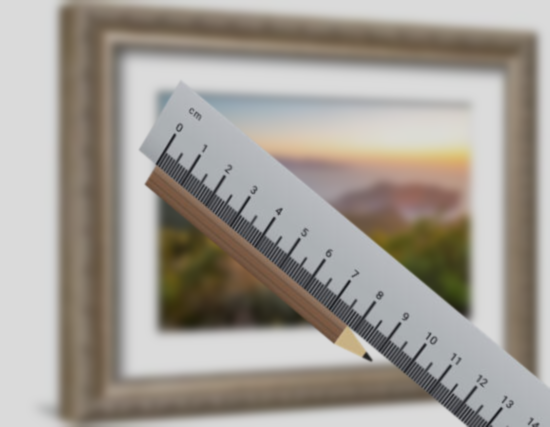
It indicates 9 cm
